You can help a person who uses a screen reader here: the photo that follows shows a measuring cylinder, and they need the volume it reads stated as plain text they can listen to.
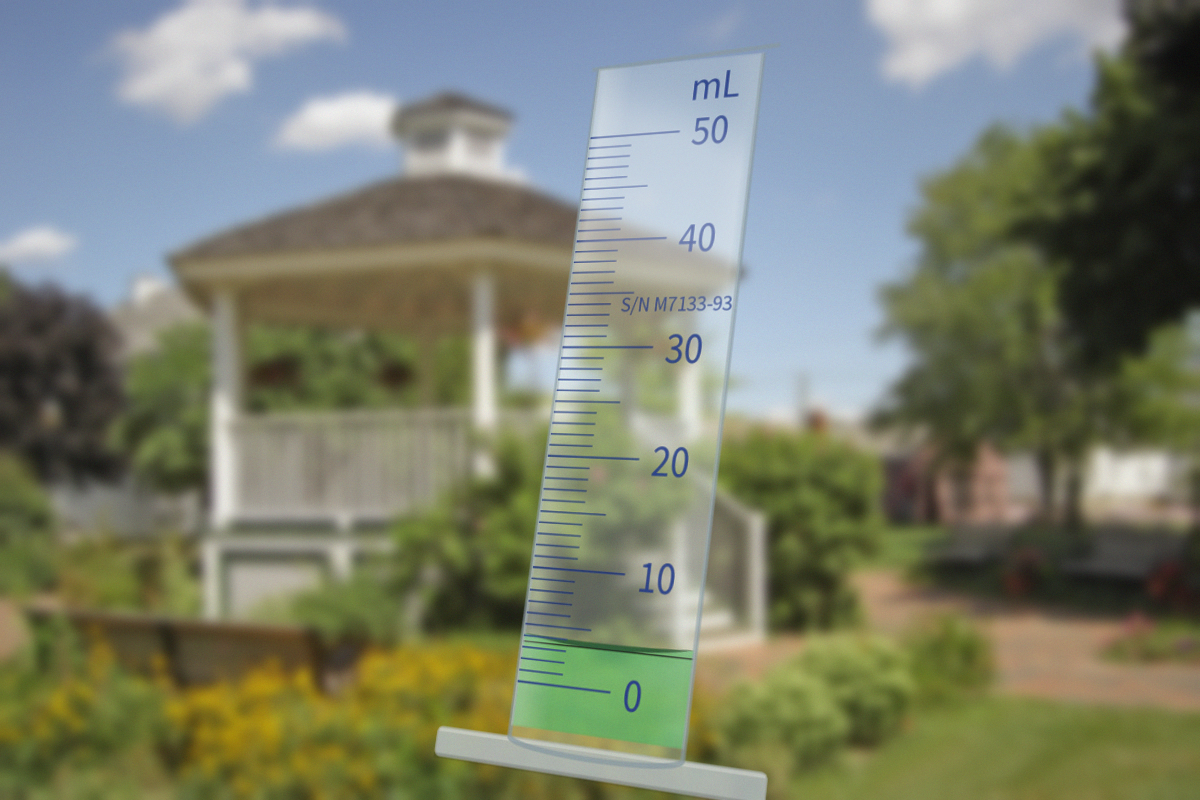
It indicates 3.5 mL
